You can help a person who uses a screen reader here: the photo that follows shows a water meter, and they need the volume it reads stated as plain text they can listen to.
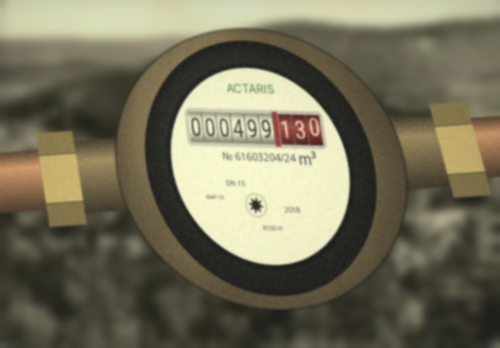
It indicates 499.130 m³
